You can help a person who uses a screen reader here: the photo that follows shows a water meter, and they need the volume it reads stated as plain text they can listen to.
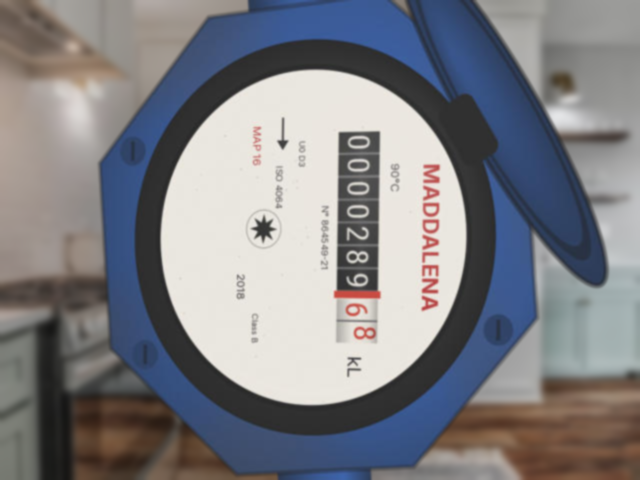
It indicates 289.68 kL
